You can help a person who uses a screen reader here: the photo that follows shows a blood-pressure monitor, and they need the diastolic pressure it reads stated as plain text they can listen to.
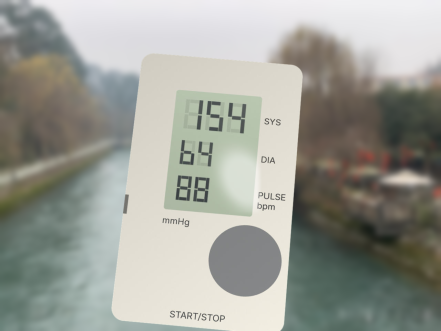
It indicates 64 mmHg
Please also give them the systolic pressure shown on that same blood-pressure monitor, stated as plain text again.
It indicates 154 mmHg
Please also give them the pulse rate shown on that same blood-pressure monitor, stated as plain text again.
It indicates 88 bpm
